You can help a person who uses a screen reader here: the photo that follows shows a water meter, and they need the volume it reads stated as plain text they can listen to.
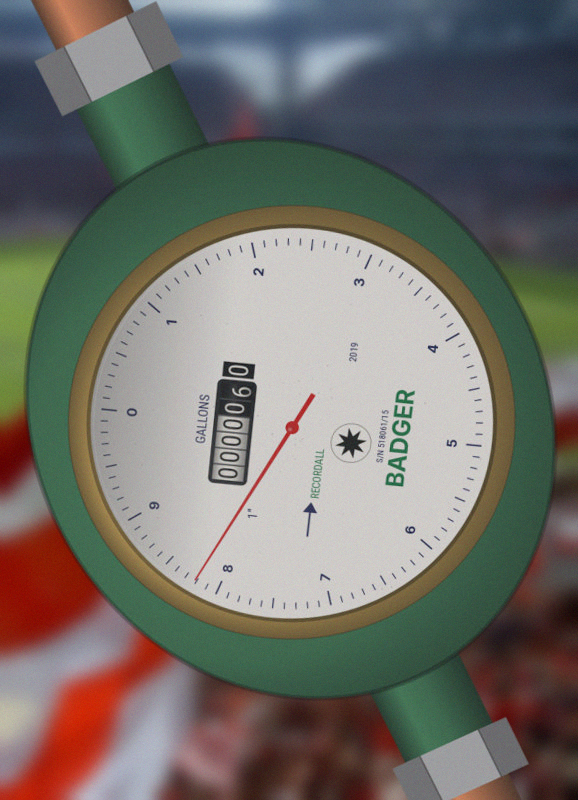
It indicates 58.2 gal
